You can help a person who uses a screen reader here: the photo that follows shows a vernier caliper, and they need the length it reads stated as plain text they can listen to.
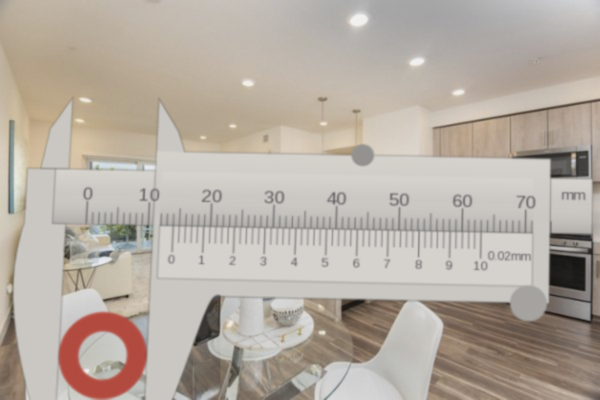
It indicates 14.0 mm
